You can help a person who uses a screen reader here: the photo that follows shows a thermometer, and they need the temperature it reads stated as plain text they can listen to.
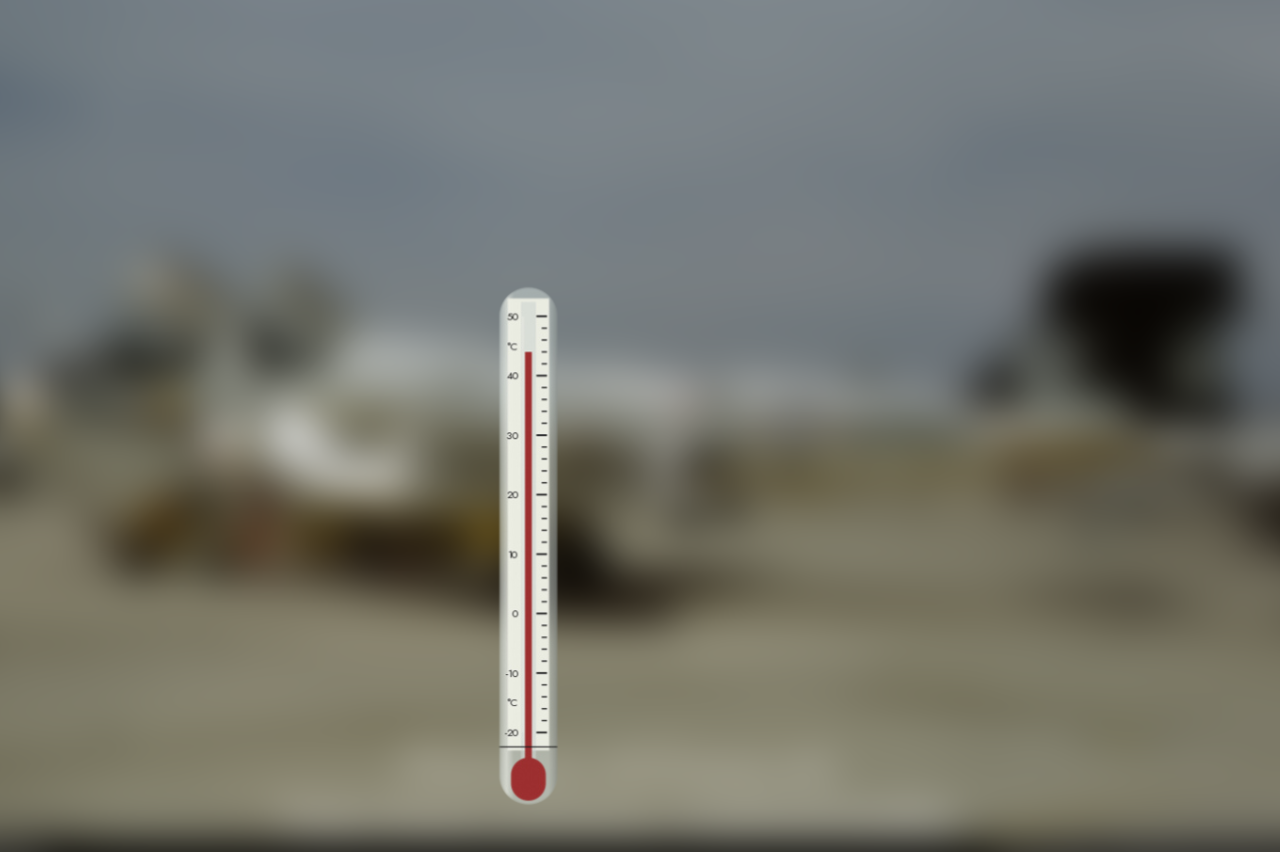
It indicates 44 °C
